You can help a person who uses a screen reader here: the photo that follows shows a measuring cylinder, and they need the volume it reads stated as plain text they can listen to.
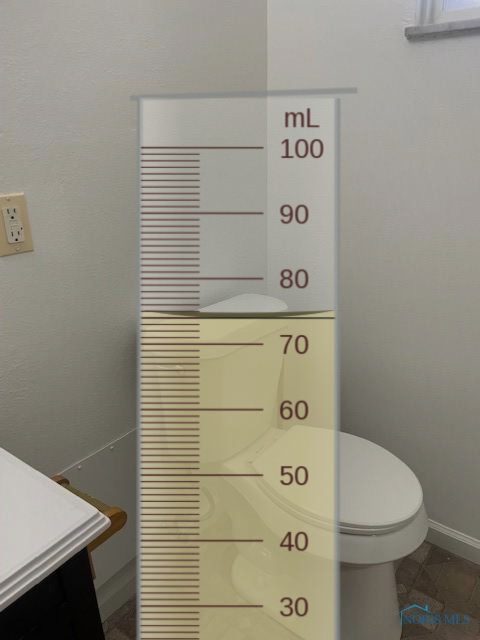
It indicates 74 mL
